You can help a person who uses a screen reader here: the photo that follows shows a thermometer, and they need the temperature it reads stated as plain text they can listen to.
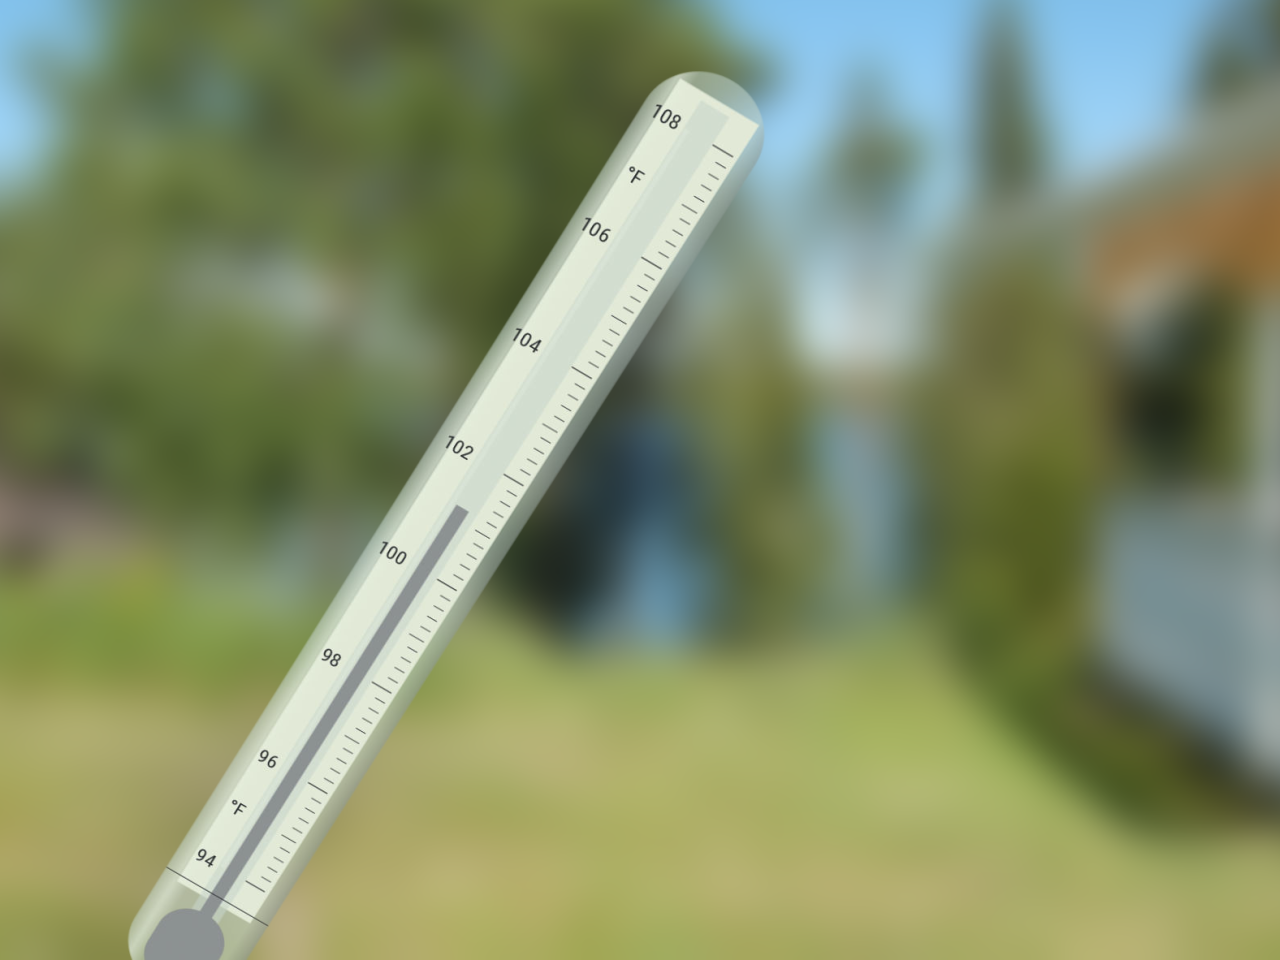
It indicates 101.2 °F
